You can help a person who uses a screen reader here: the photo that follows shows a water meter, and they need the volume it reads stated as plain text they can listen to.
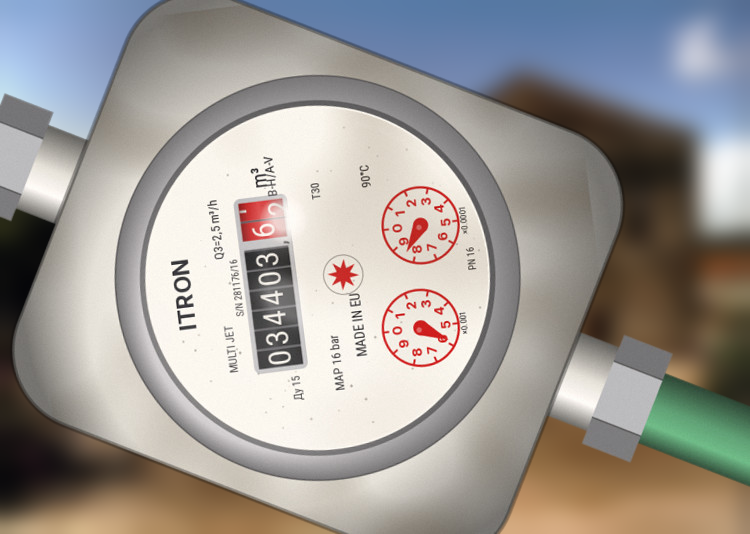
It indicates 34403.6158 m³
